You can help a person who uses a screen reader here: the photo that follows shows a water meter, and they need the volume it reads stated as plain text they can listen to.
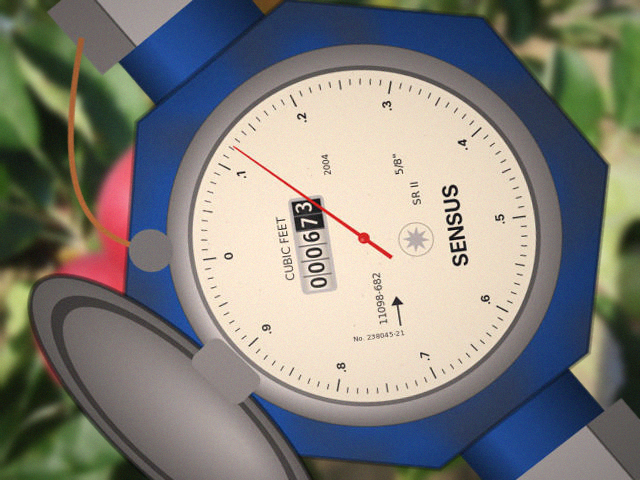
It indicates 673.12 ft³
